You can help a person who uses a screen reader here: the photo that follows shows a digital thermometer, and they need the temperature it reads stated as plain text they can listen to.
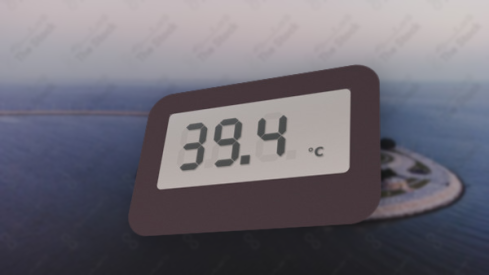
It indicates 39.4 °C
